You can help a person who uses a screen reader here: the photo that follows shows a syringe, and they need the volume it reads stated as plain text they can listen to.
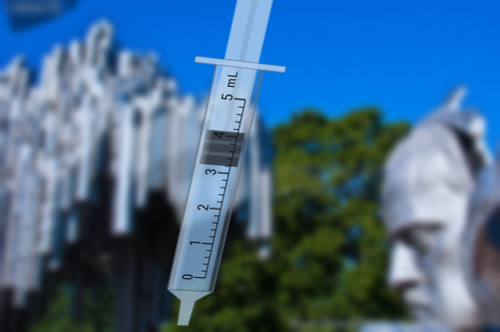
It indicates 3.2 mL
